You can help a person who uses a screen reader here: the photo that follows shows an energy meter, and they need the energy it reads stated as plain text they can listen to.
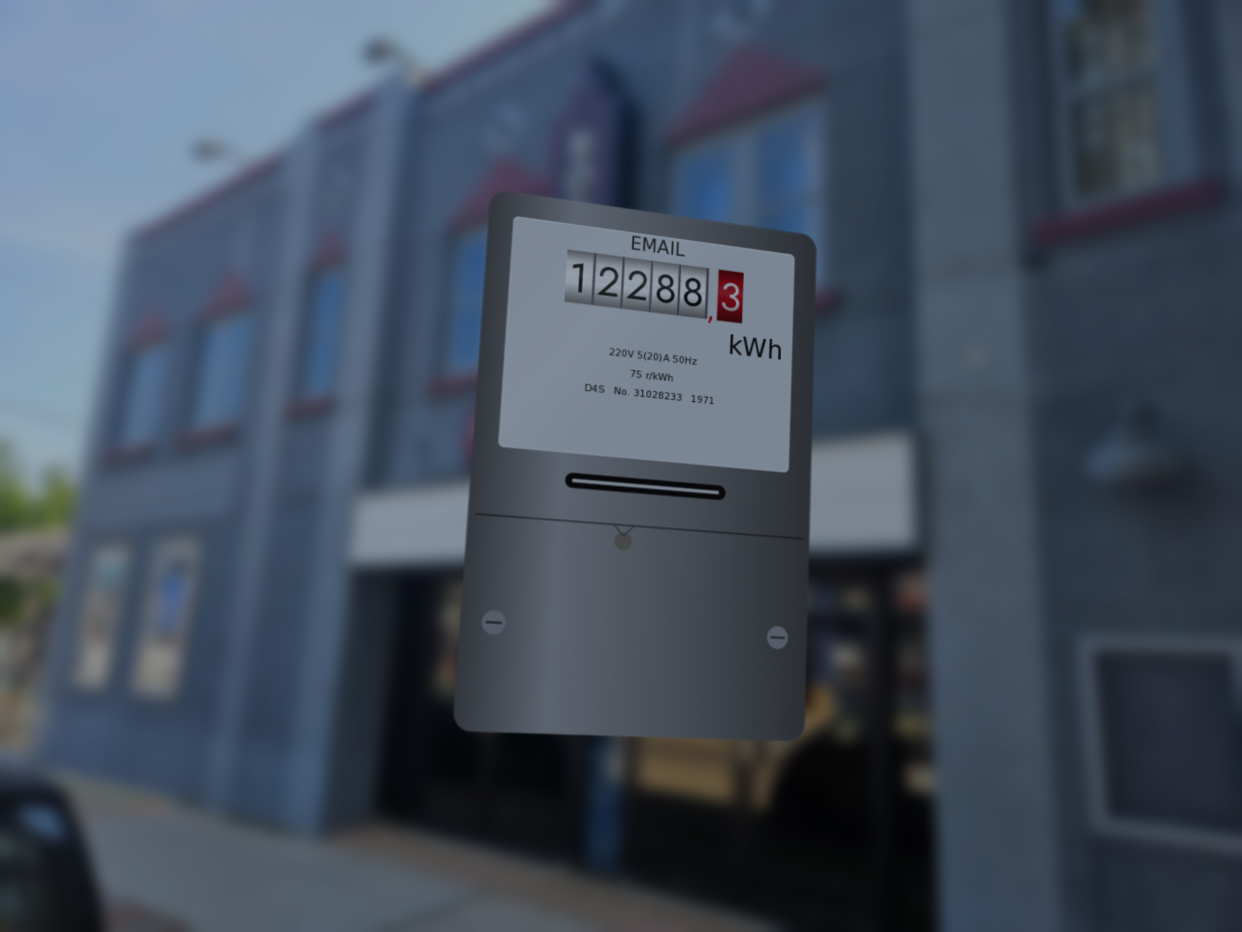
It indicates 12288.3 kWh
